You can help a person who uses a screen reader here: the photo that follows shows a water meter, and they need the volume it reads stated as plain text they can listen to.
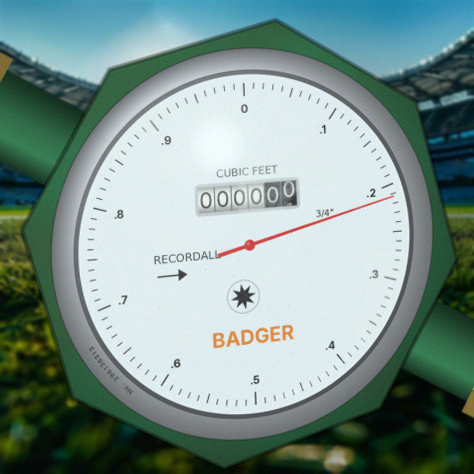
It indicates 0.21 ft³
